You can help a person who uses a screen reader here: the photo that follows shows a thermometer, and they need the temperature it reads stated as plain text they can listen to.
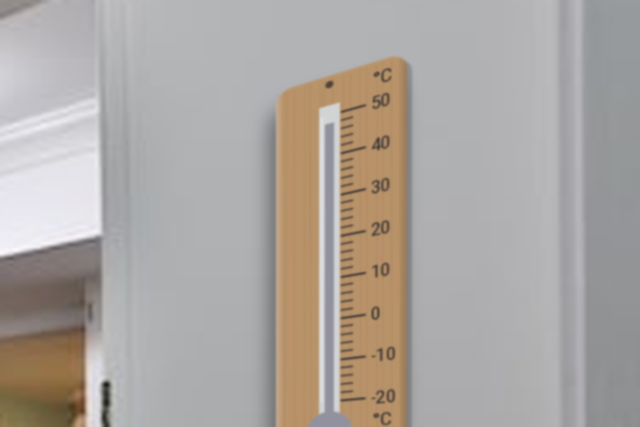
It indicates 48 °C
